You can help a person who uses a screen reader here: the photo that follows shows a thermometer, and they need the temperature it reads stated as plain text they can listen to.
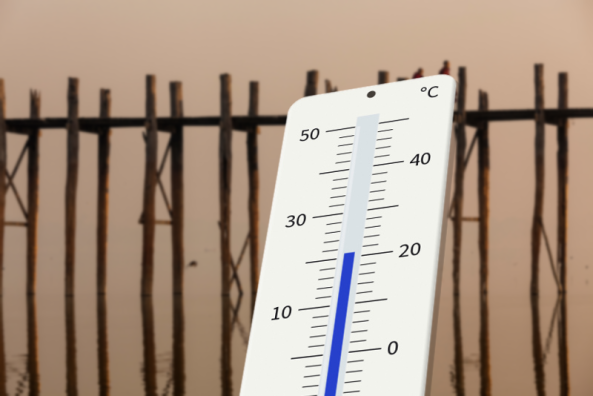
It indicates 21 °C
